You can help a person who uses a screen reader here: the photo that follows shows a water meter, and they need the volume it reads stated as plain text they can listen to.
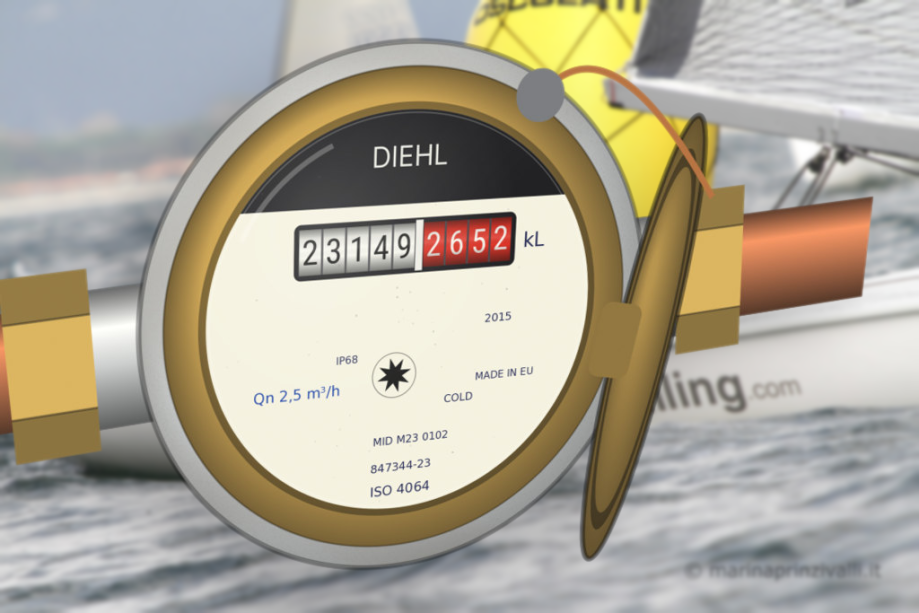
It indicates 23149.2652 kL
